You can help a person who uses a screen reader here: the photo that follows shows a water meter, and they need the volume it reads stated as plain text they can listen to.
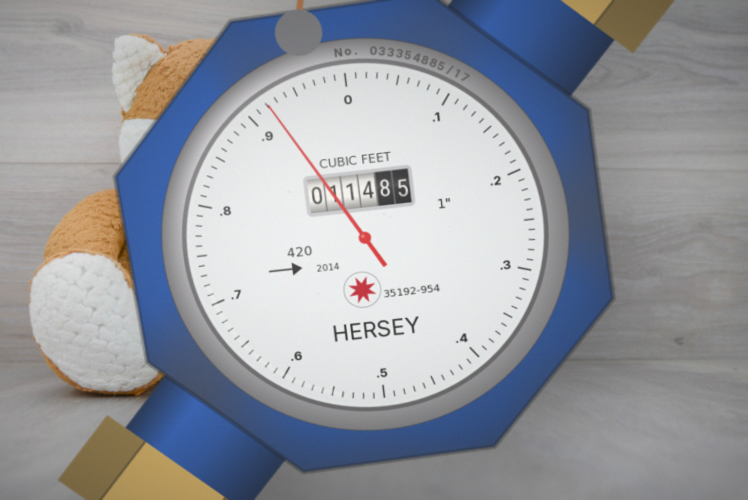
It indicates 11484.92 ft³
